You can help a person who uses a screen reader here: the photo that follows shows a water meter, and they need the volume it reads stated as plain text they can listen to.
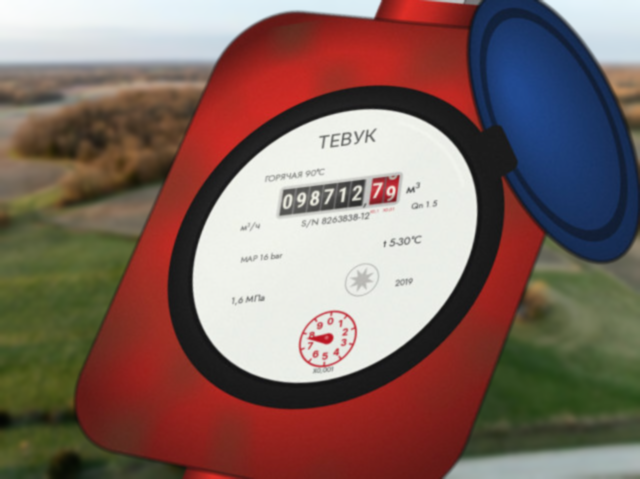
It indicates 98712.787 m³
